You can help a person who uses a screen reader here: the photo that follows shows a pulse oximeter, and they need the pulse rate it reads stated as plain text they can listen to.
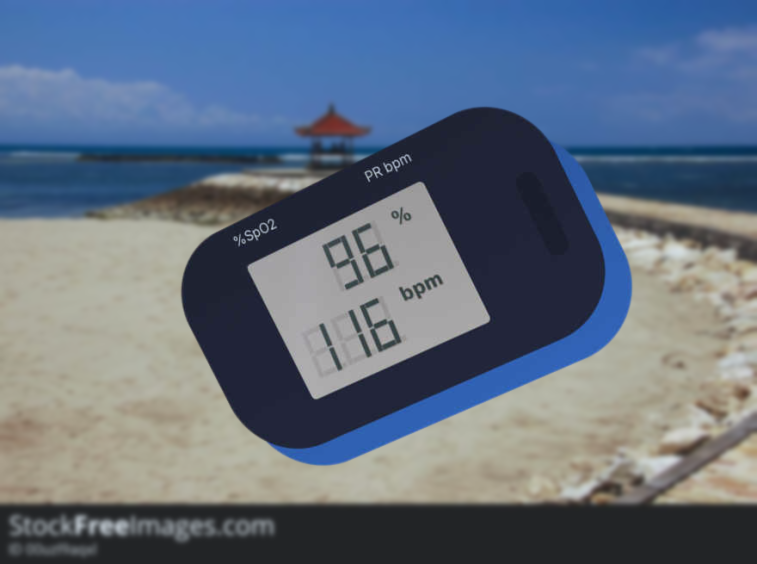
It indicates 116 bpm
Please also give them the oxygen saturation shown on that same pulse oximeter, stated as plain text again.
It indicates 96 %
